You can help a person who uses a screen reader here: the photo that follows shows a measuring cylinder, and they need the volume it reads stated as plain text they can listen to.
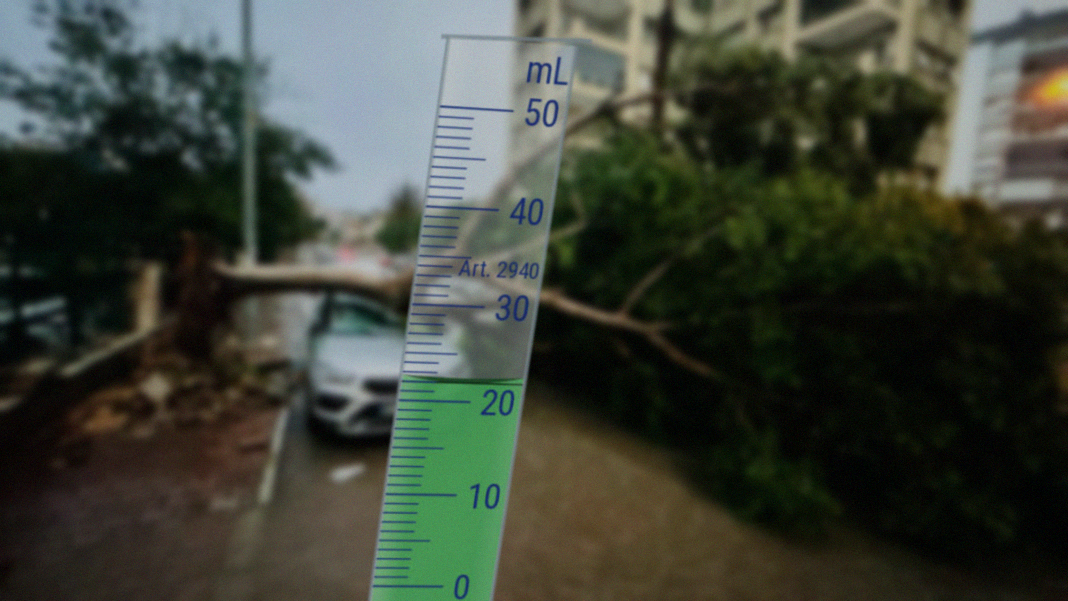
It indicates 22 mL
